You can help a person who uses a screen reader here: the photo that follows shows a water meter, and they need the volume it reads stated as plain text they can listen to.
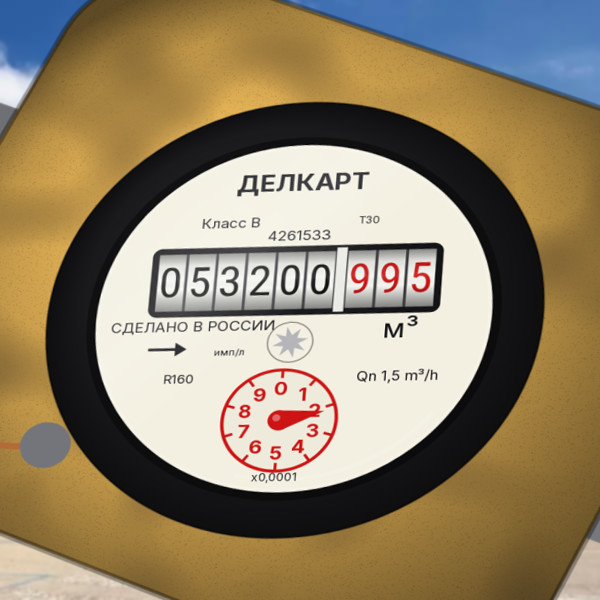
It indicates 53200.9952 m³
